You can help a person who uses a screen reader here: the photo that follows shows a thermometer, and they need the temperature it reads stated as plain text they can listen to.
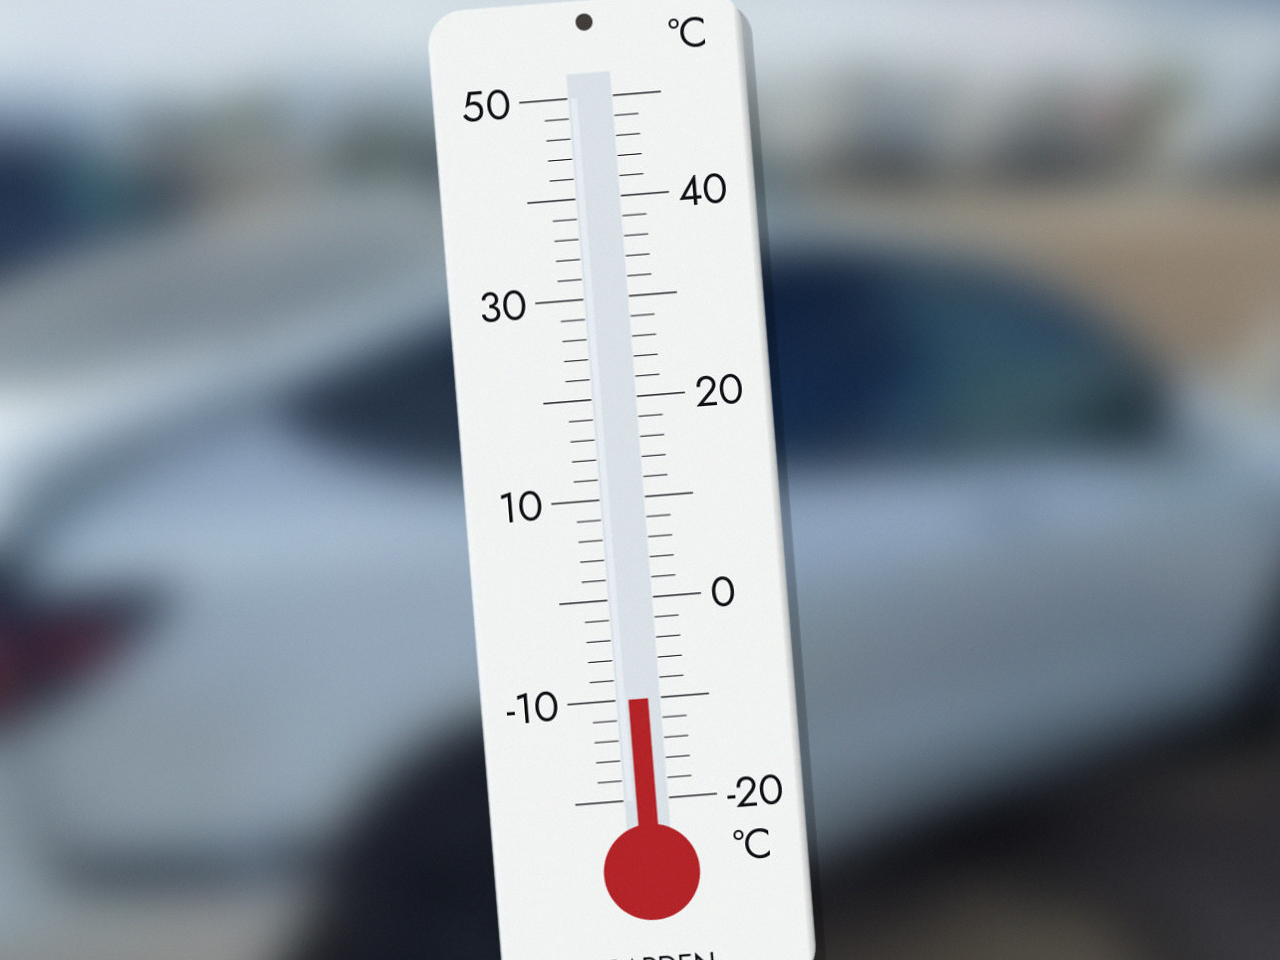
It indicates -10 °C
